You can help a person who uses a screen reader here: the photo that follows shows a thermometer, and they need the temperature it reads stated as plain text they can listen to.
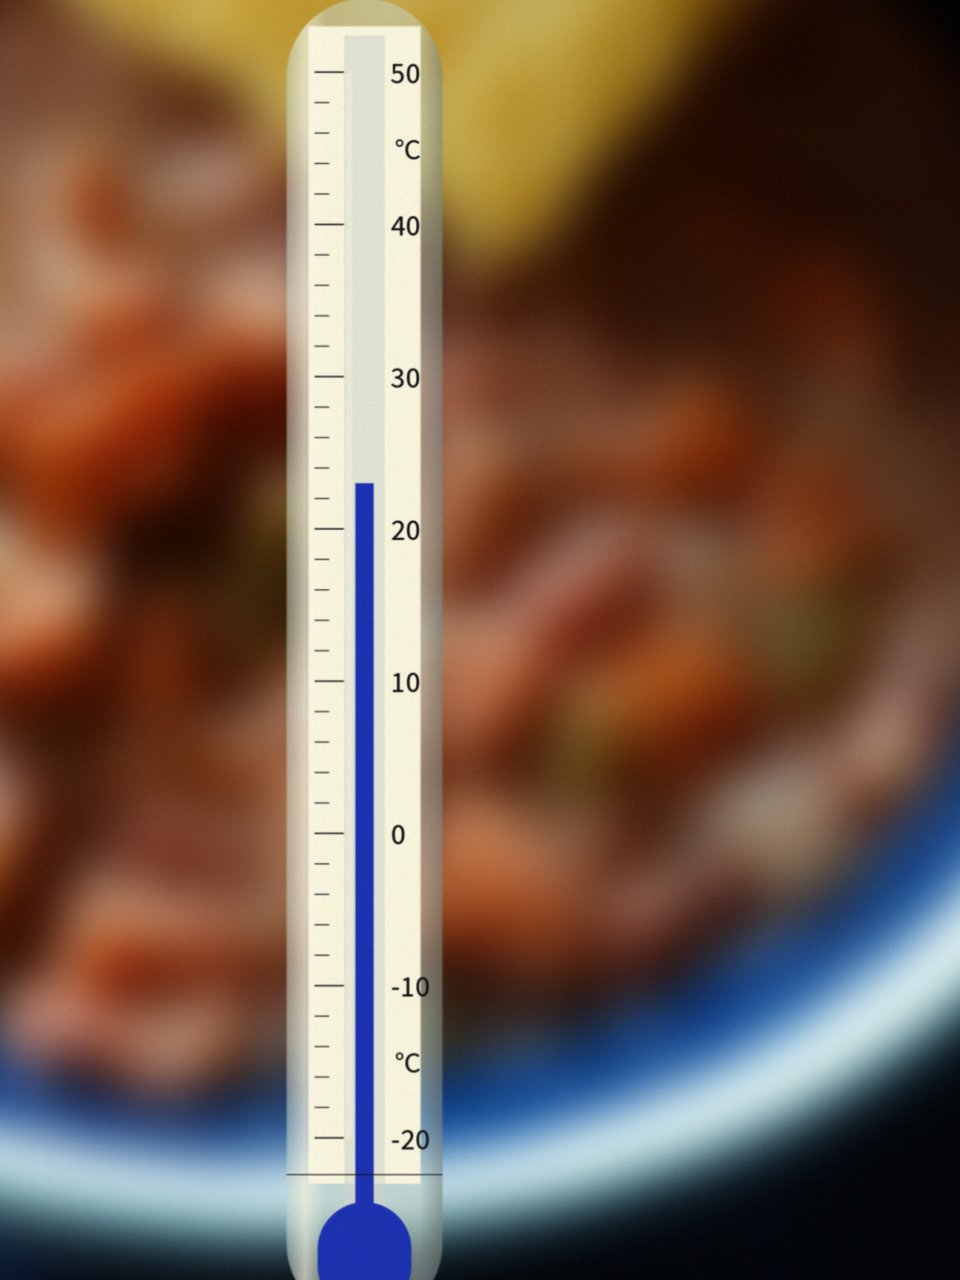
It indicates 23 °C
